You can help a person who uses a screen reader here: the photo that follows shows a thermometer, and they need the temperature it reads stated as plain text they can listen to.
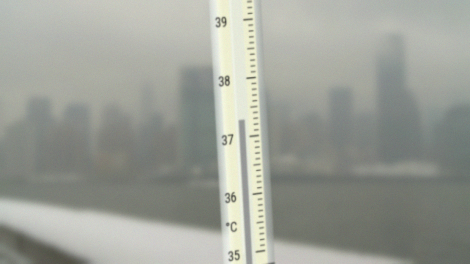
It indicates 37.3 °C
